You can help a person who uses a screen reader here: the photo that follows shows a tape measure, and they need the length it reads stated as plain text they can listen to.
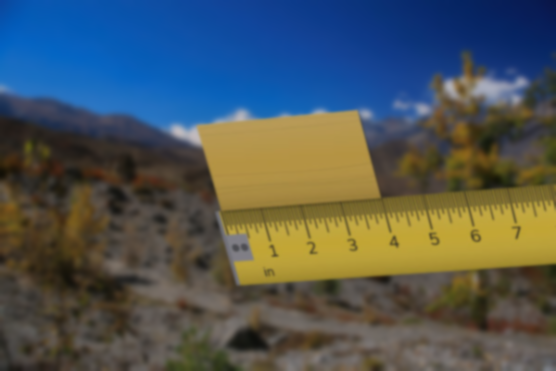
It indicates 4 in
